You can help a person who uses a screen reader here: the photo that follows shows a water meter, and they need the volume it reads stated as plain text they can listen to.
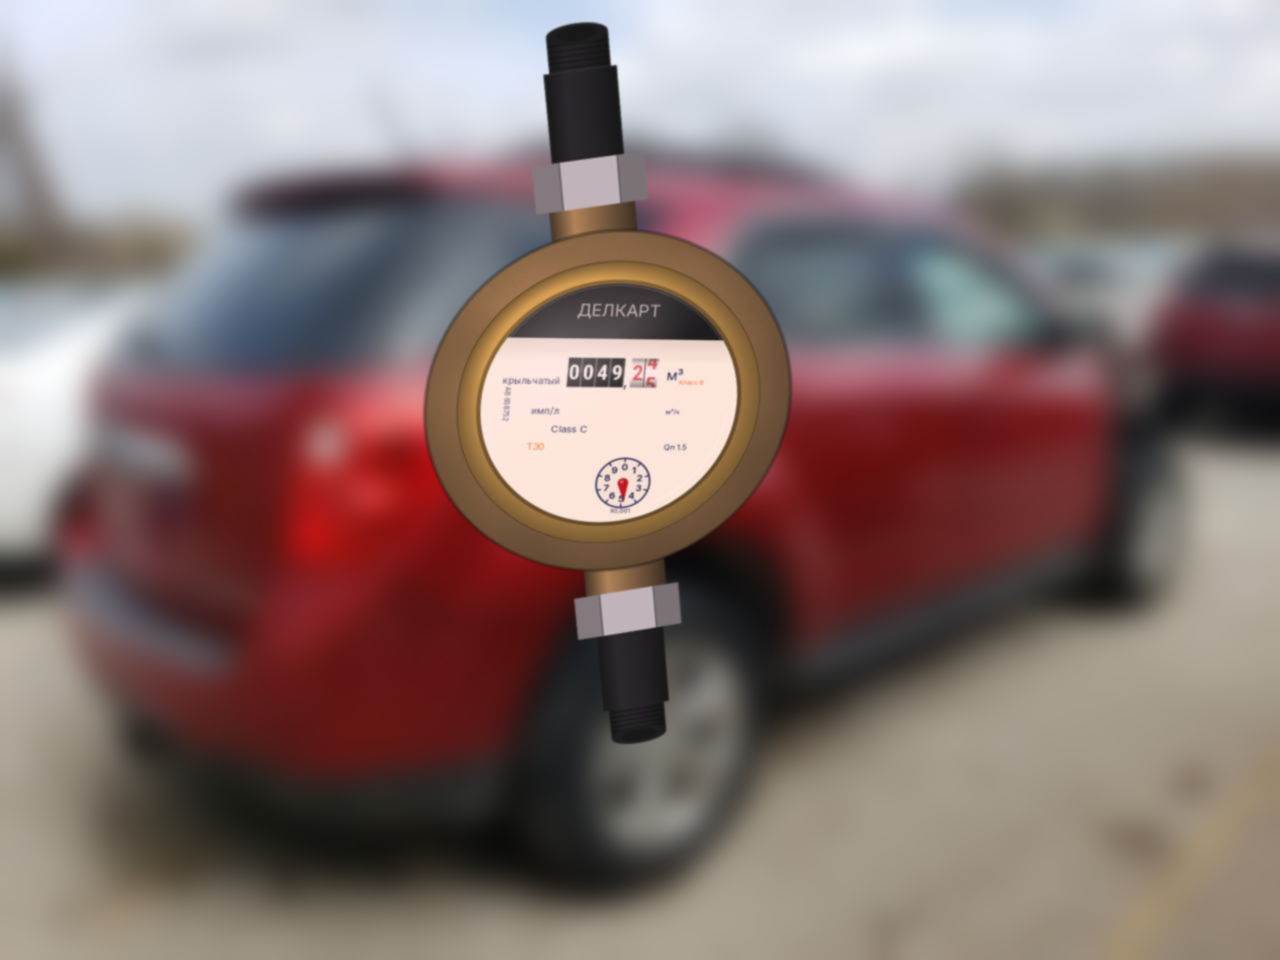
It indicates 49.244 m³
